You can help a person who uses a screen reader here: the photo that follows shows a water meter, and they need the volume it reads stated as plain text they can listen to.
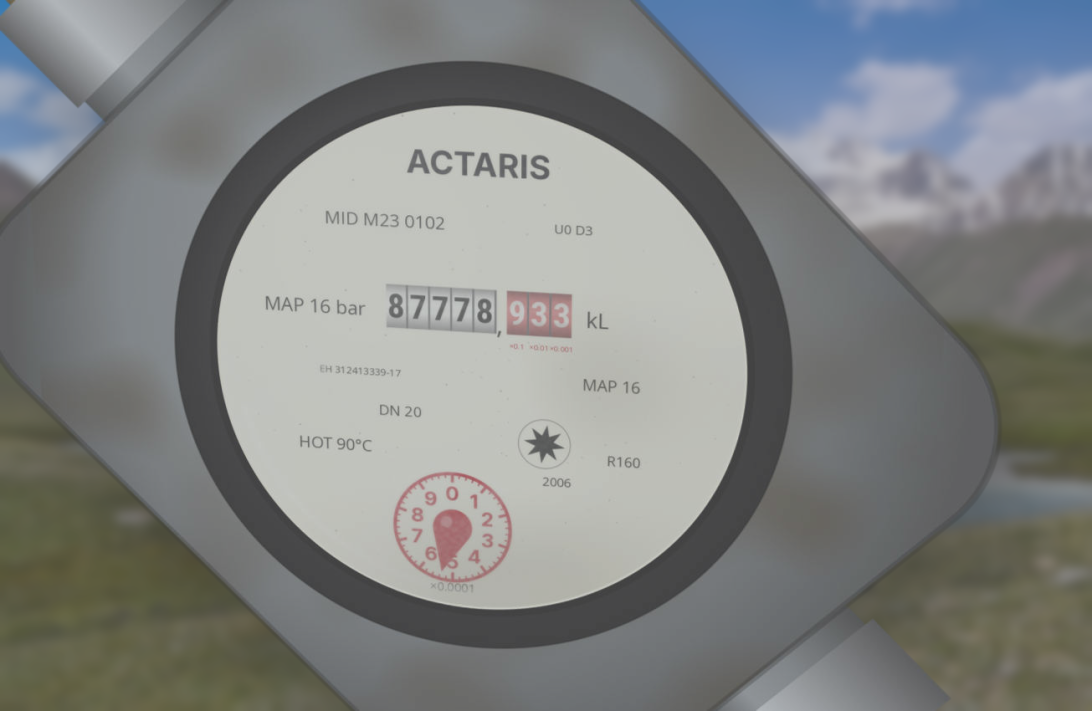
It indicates 87778.9335 kL
